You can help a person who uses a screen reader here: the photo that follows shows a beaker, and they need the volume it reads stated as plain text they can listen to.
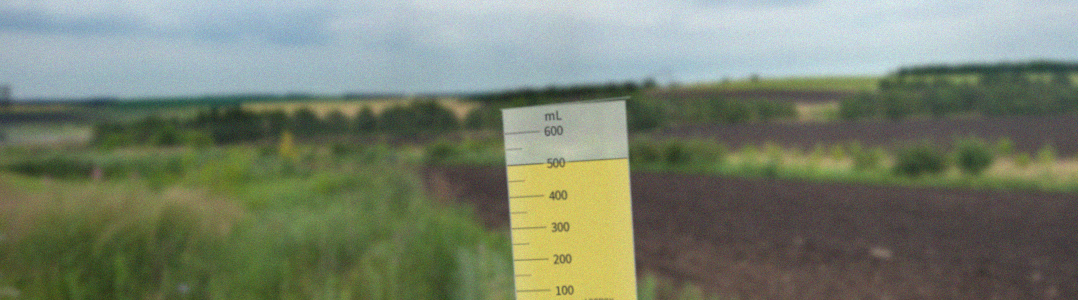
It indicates 500 mL
